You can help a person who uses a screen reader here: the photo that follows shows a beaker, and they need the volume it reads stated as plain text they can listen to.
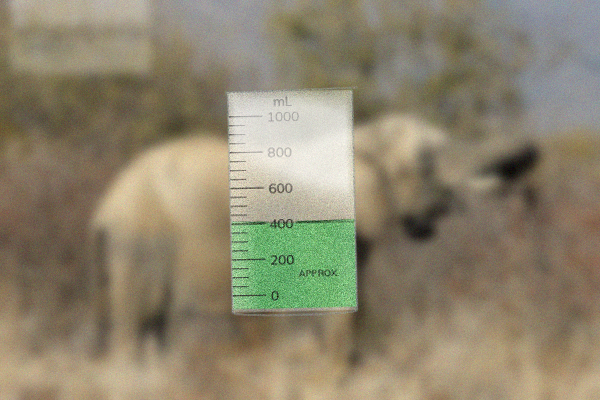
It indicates 400 mL
